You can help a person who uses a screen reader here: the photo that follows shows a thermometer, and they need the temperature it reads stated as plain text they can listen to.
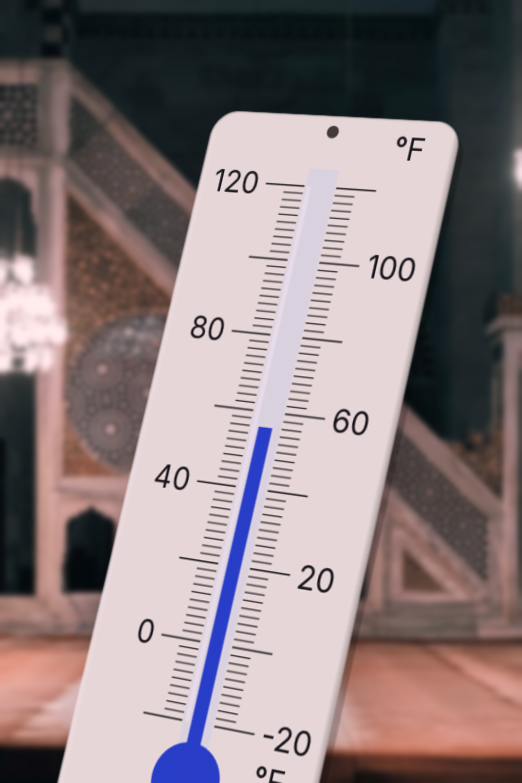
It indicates 56 °F
